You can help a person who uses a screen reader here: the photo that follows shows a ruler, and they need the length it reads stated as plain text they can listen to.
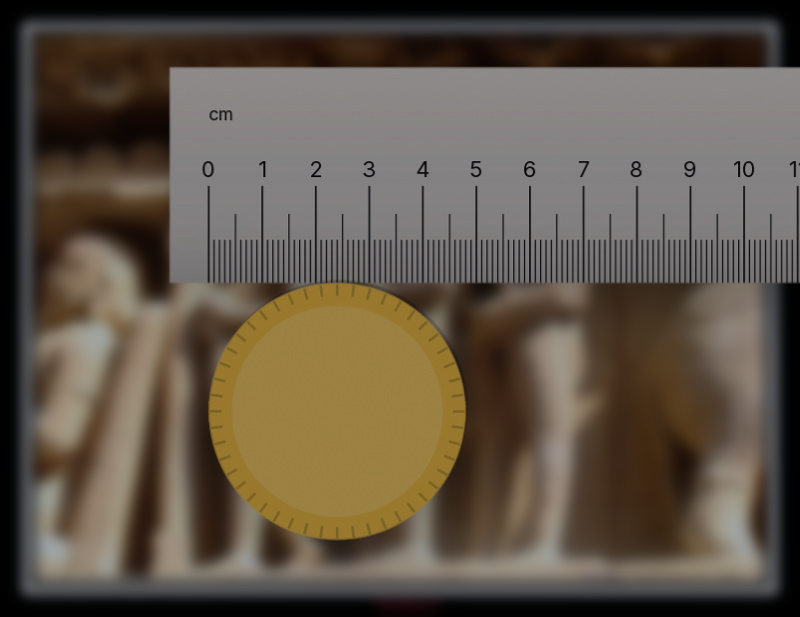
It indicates 4.8 cm
